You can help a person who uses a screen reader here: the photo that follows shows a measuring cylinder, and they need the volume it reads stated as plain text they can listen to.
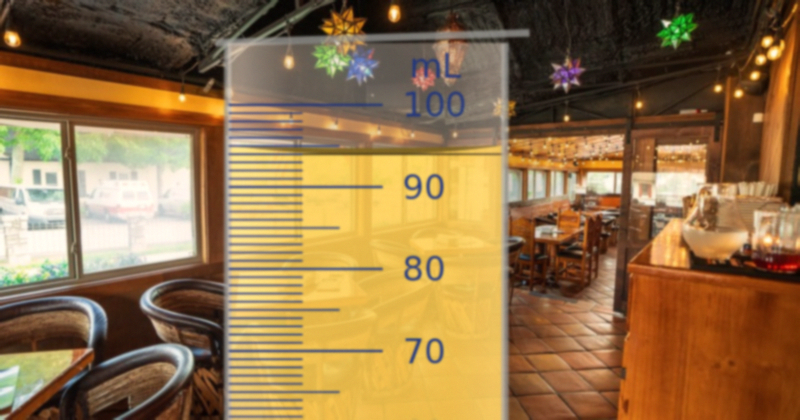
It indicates 94 mL
